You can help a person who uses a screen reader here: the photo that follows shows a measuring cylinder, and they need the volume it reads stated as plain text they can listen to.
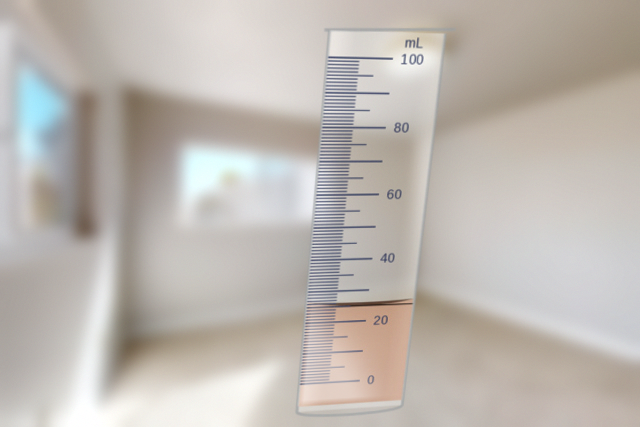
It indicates 25 mL
